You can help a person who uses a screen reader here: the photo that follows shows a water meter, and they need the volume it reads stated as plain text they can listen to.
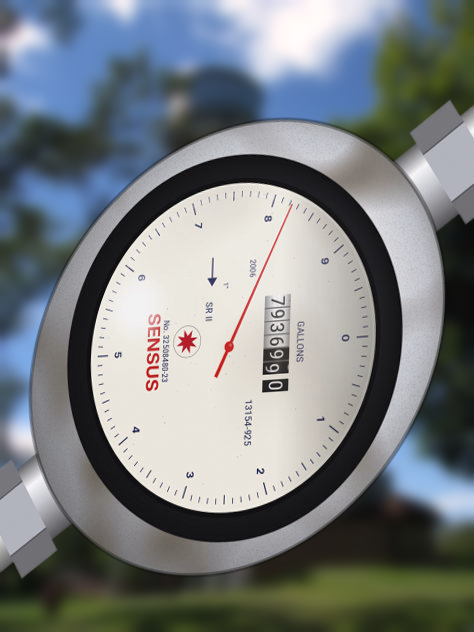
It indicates 7936988.2 gal
